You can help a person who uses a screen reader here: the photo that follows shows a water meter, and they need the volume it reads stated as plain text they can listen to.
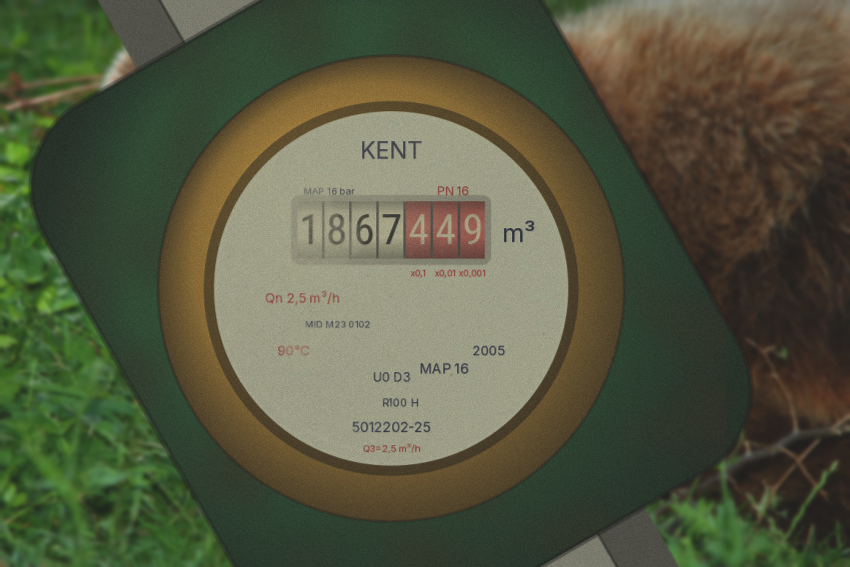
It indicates 1867.449 m³
